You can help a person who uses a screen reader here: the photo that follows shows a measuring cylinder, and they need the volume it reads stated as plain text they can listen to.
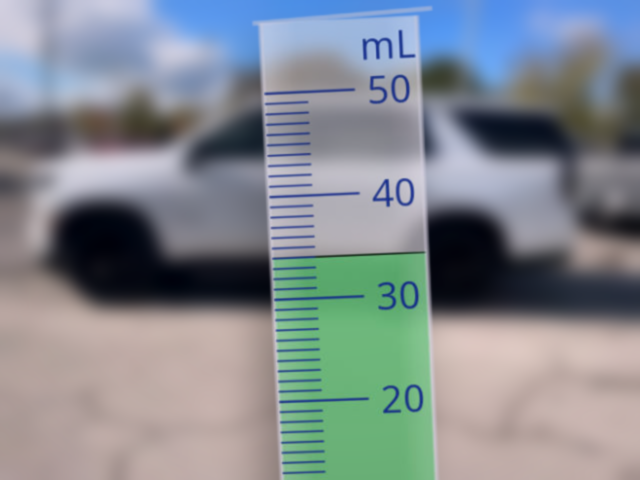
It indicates 34 mL
